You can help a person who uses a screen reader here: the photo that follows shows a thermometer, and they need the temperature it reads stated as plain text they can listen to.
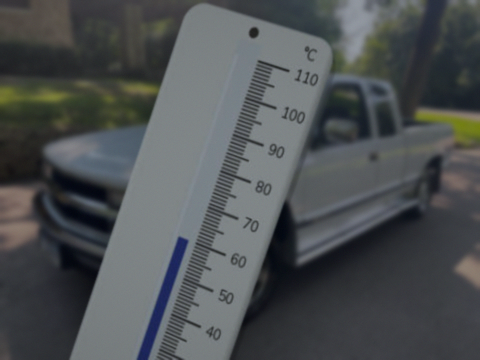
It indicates 60 °C
